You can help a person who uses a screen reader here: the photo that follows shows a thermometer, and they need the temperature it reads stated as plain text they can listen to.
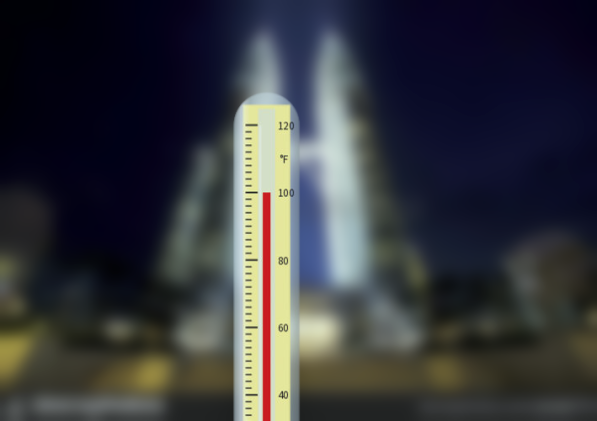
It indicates 100 °F
